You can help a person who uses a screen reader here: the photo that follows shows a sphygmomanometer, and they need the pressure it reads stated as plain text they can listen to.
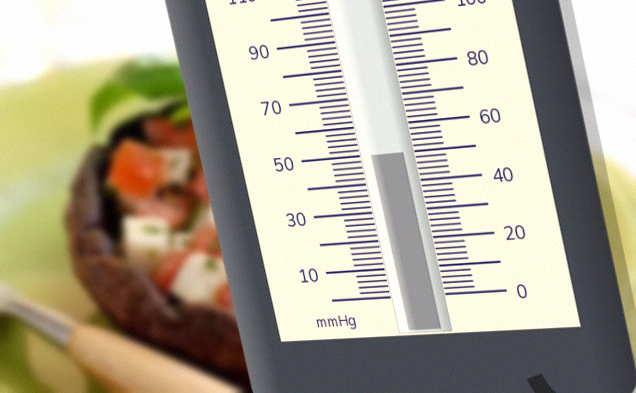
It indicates 50 mmHg
